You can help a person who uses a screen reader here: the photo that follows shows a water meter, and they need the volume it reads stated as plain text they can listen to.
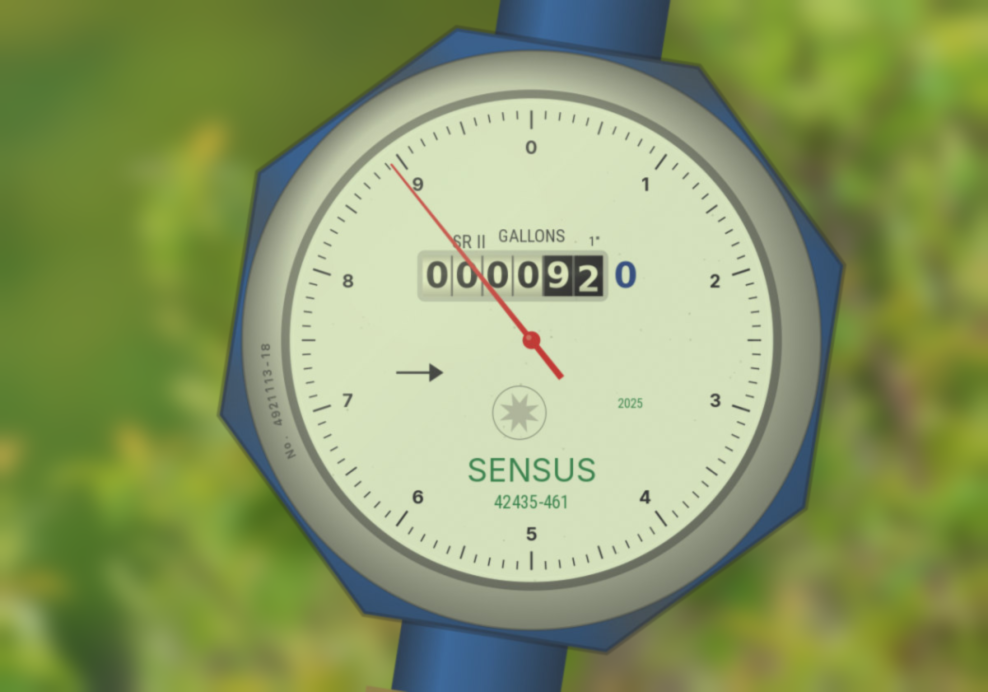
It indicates 918.9 gal
